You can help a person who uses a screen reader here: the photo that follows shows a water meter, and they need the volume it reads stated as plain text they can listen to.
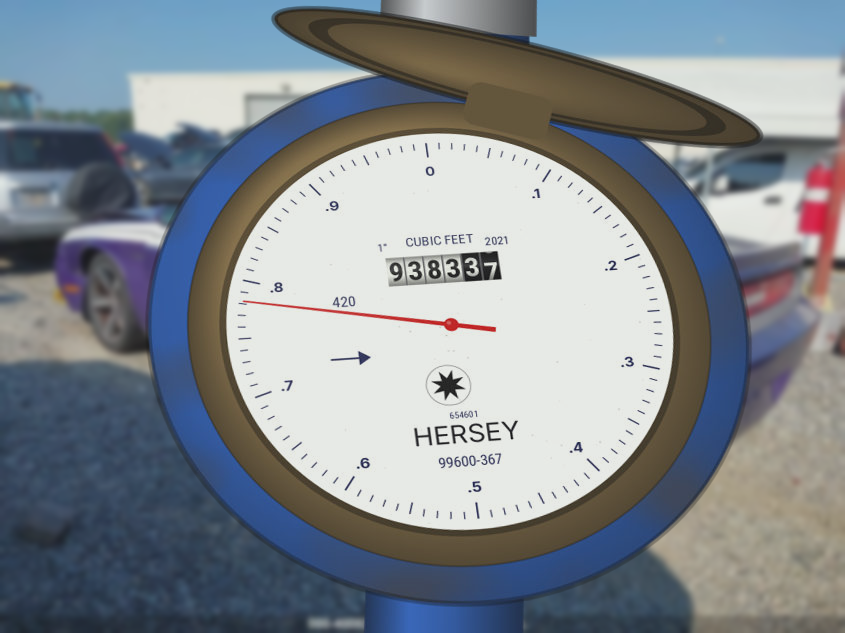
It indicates 938336.78 ft³
